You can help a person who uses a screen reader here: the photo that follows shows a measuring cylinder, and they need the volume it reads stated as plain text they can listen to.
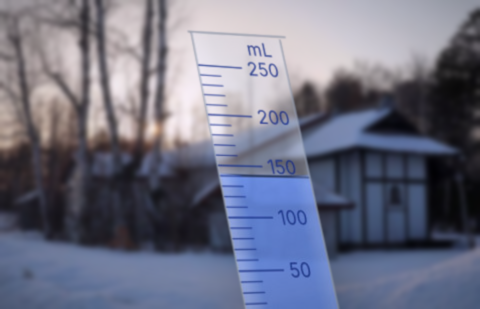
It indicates 140 mL
